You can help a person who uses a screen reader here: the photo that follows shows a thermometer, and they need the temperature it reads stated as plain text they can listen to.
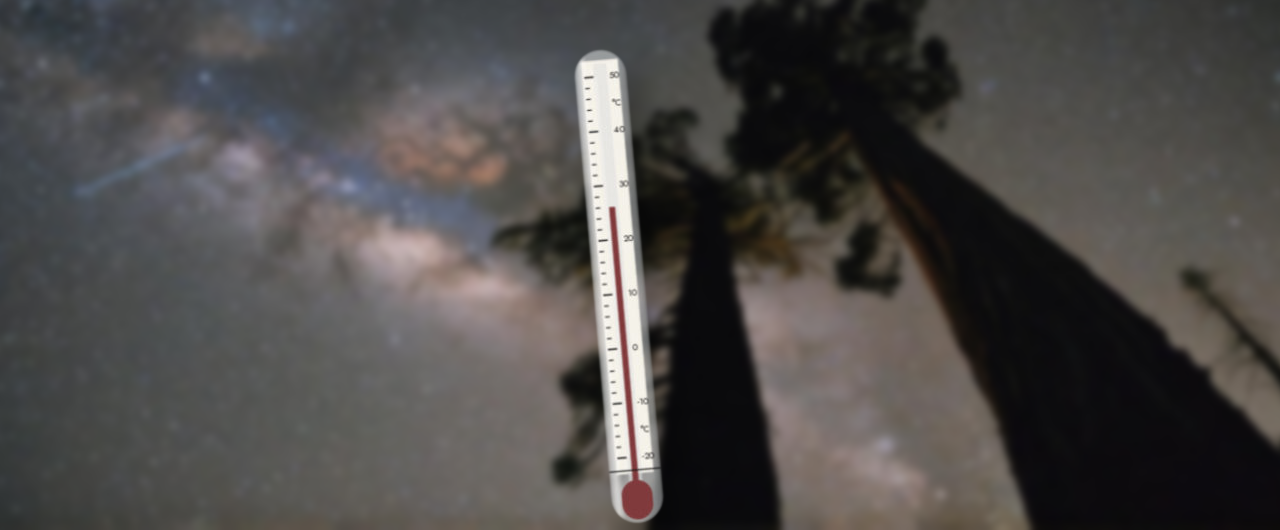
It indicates 26 °C
